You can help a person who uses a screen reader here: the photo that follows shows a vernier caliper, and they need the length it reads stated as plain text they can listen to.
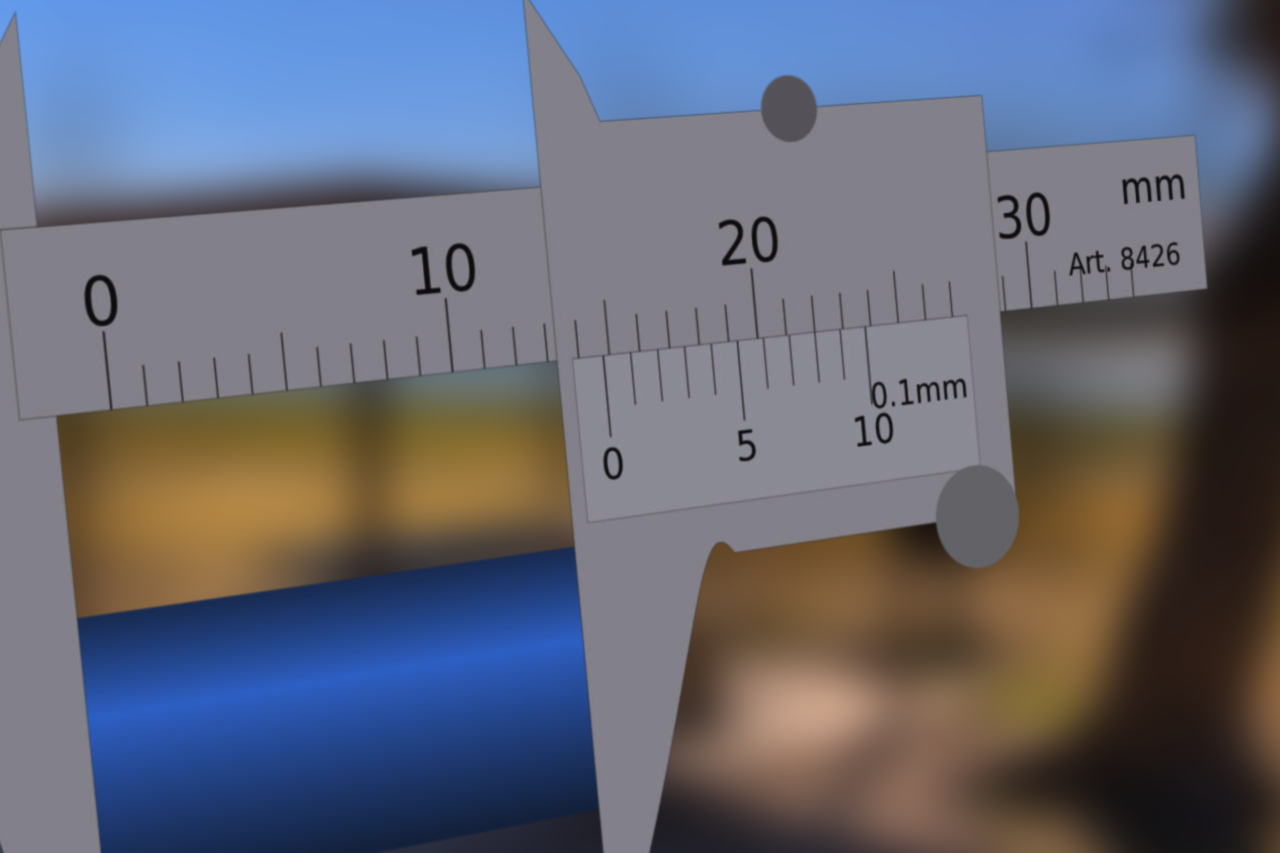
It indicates 14.8 mm
